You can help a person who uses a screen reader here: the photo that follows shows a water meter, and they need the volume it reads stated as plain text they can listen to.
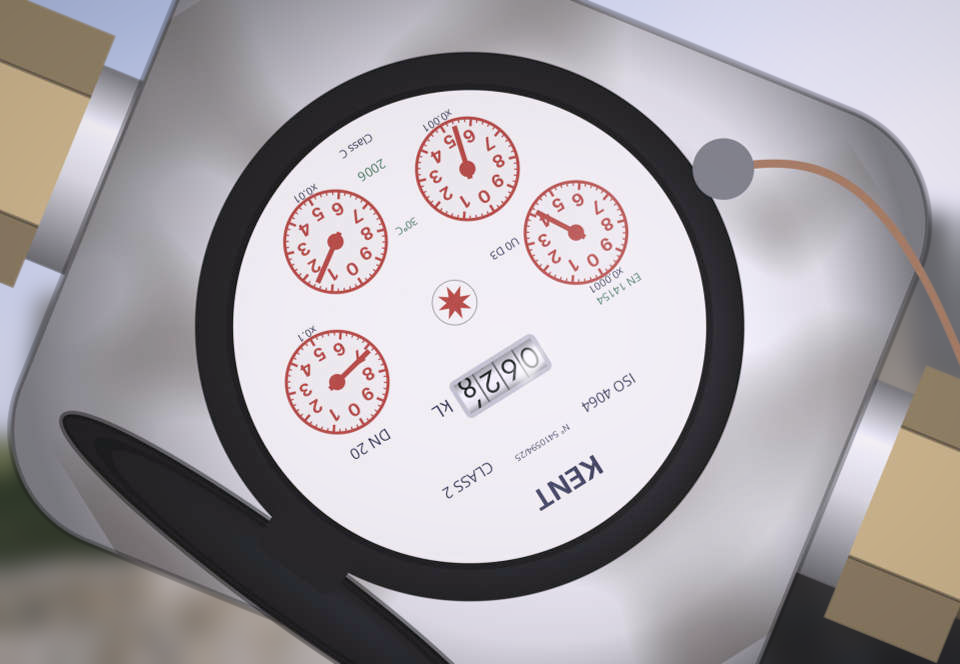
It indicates 627.7154 kL
